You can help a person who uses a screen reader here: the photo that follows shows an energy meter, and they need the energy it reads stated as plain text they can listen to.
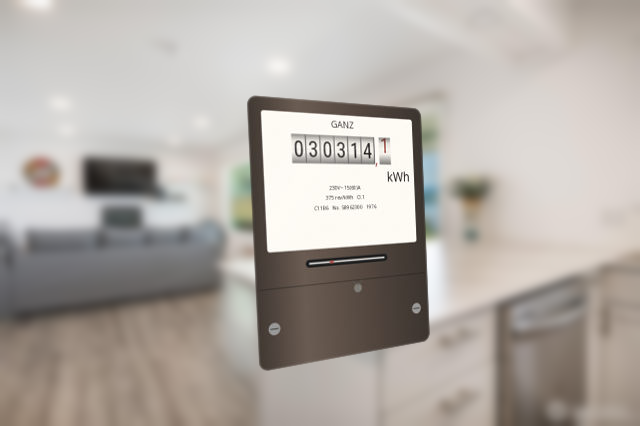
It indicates 30314.1 kWh
